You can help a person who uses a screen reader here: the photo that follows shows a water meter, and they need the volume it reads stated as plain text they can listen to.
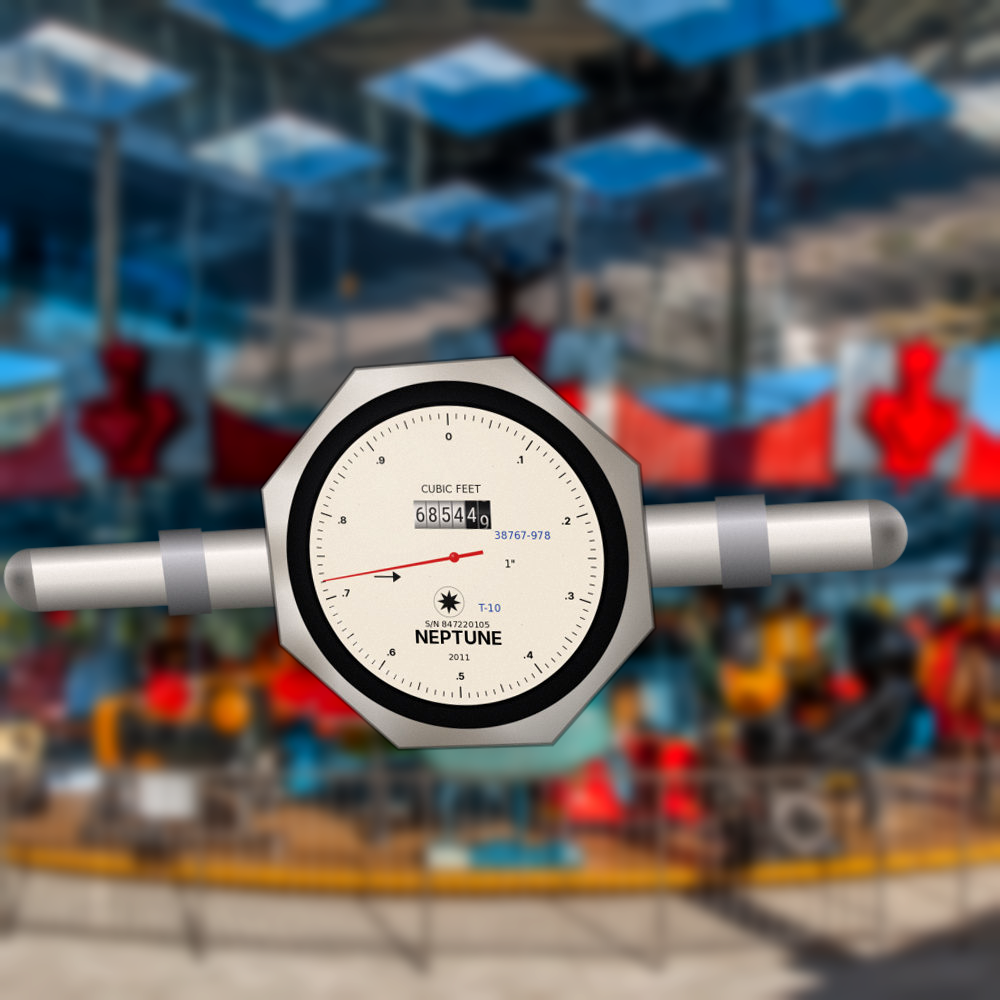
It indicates 685448.72 ft³
